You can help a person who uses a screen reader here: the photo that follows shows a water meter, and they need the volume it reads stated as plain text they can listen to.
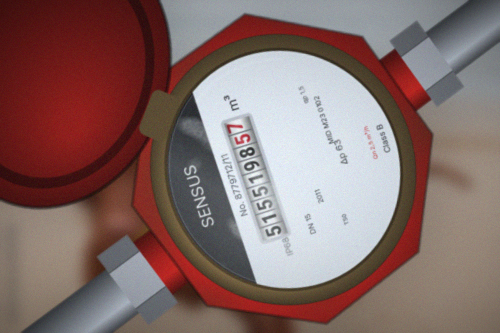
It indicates 5155198.57 m³
